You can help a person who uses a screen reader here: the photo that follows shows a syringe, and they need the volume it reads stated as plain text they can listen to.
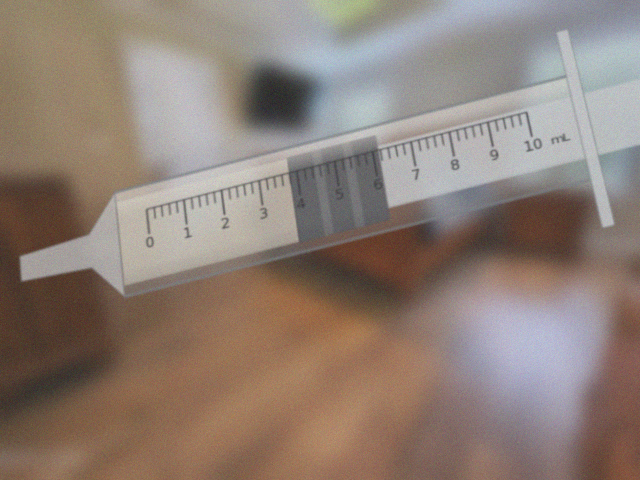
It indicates 3.8 mL
